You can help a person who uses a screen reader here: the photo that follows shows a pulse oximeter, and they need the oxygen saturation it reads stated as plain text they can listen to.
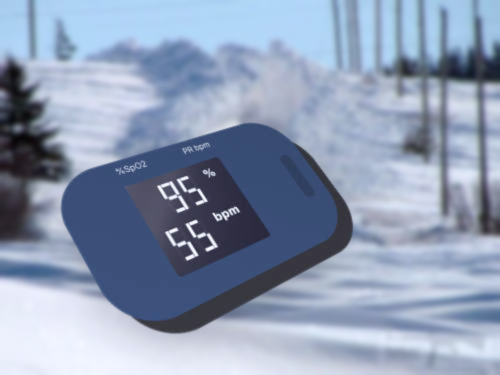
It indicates 95 %
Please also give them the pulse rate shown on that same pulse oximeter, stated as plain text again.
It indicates 55 bpm
